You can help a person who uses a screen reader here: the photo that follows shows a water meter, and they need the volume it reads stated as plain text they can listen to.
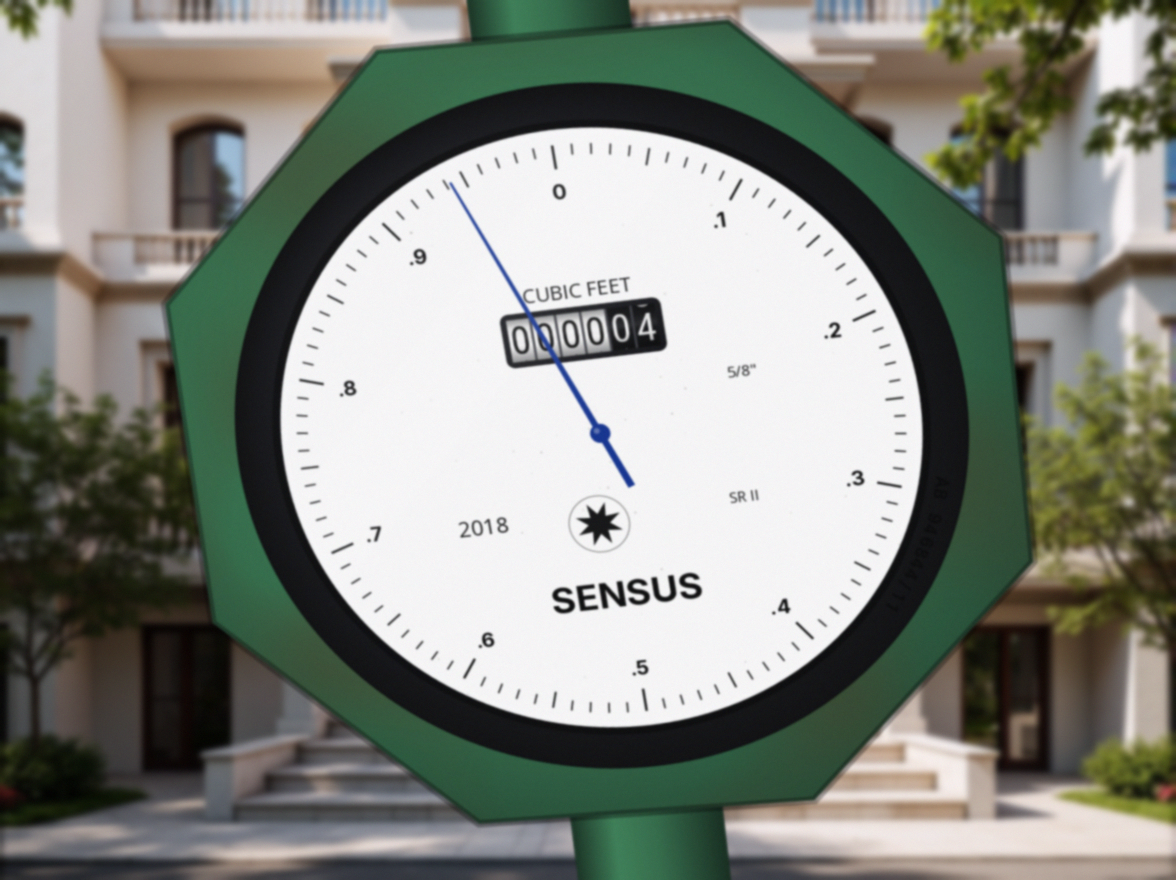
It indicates 3.94 ft³
